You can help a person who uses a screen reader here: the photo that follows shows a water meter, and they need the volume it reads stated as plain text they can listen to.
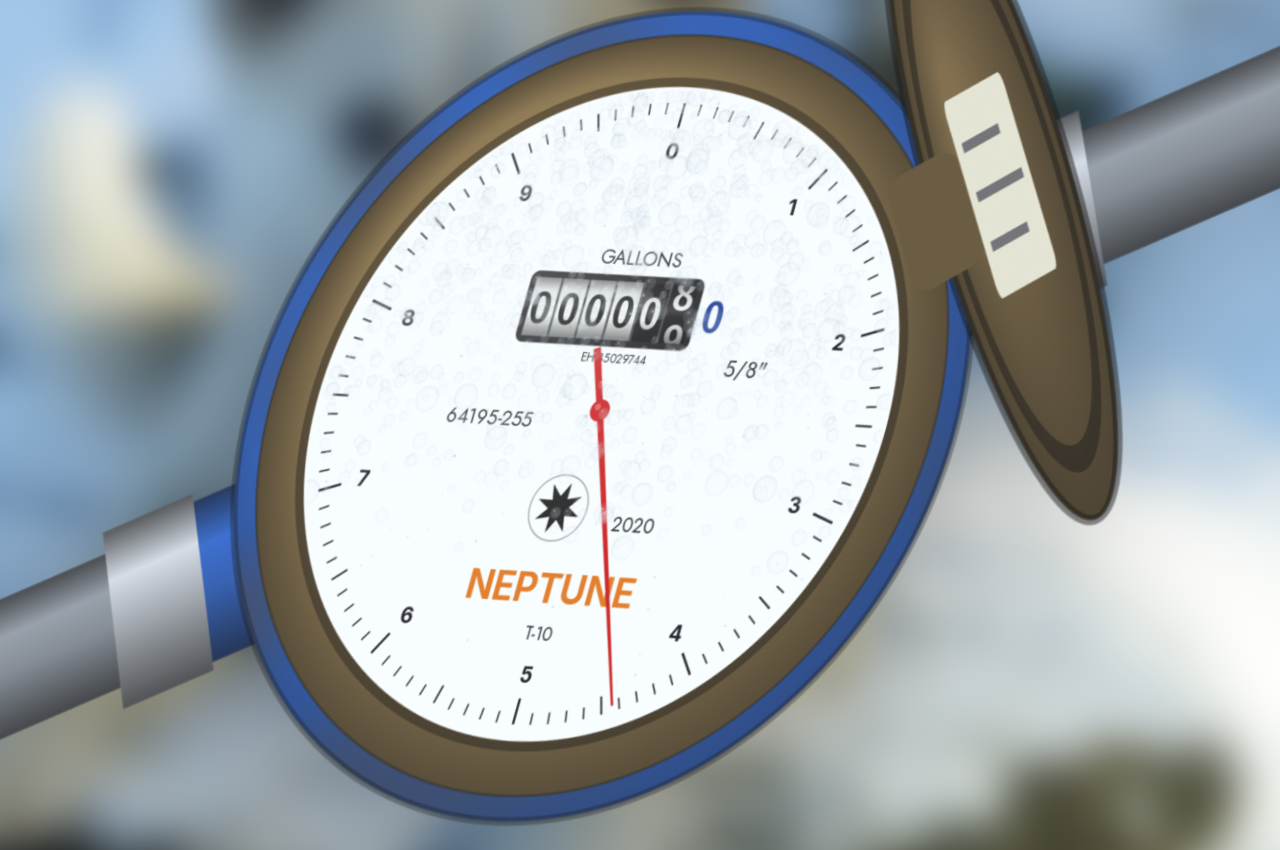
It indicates 84.4 gal
